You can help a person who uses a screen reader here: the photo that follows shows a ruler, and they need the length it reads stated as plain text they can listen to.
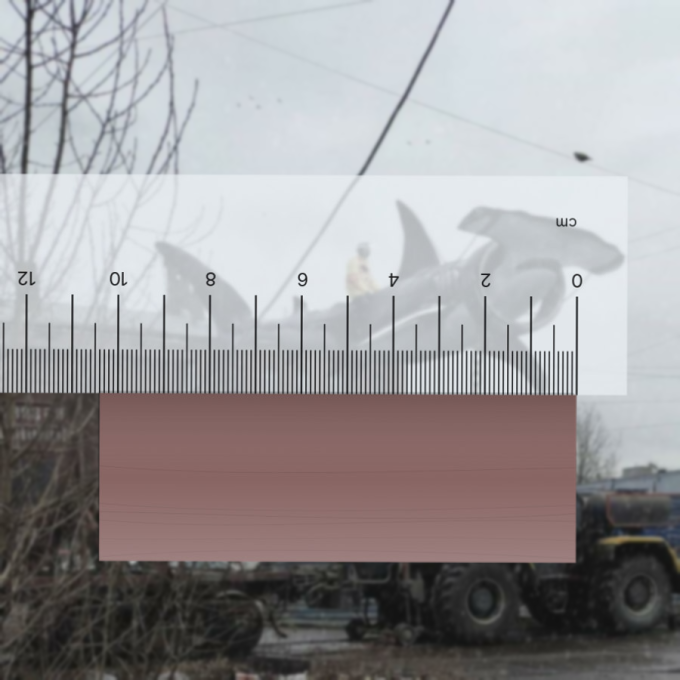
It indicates 10.4 cm
